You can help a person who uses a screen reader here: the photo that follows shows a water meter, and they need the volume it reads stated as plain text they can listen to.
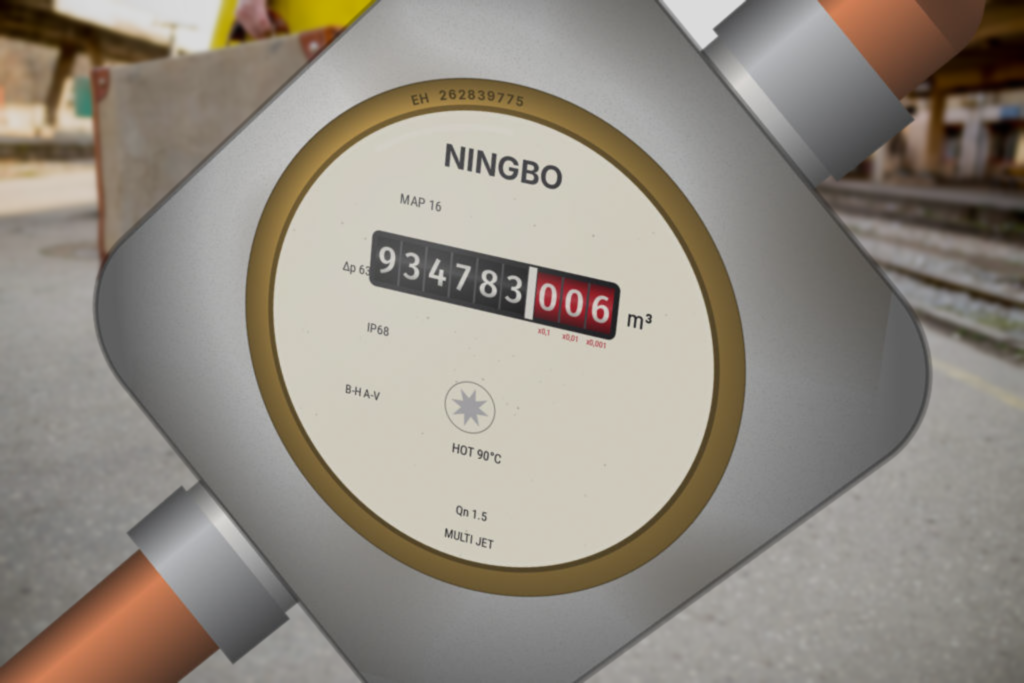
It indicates 934783.006 m³
